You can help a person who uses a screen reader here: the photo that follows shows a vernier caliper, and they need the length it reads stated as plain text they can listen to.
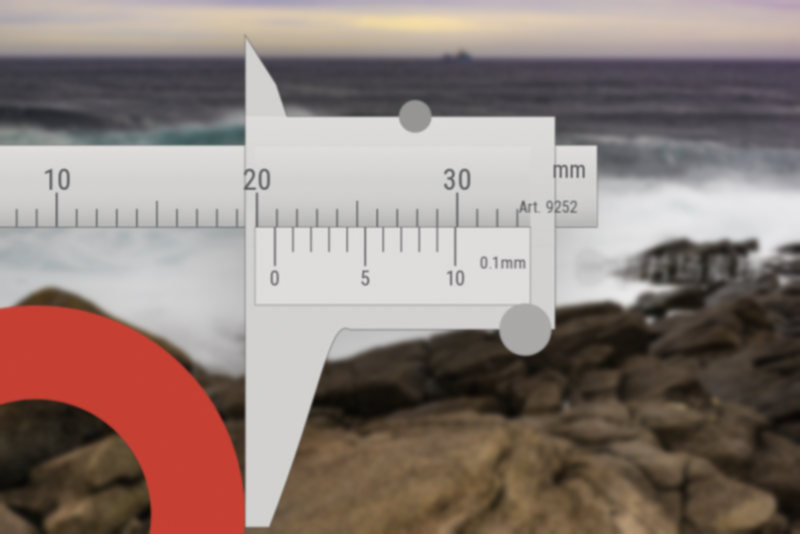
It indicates 20.9 mm
